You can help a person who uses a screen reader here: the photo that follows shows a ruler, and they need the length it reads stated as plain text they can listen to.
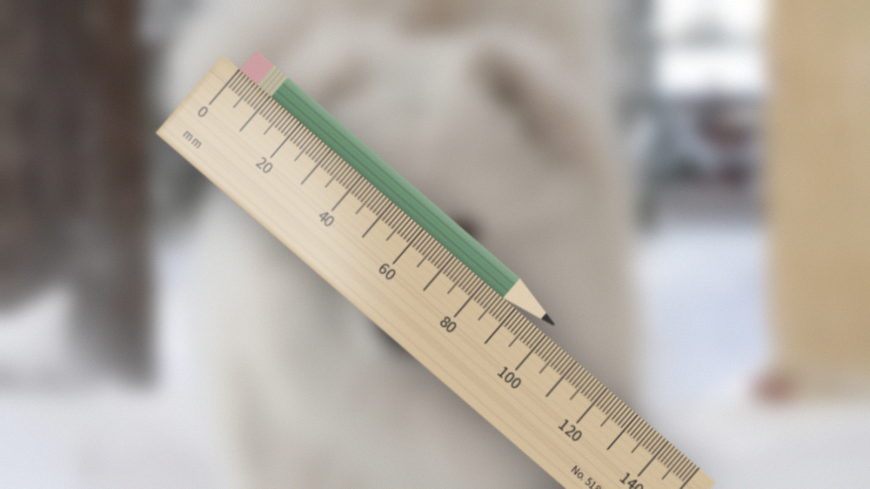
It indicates 100 mm
